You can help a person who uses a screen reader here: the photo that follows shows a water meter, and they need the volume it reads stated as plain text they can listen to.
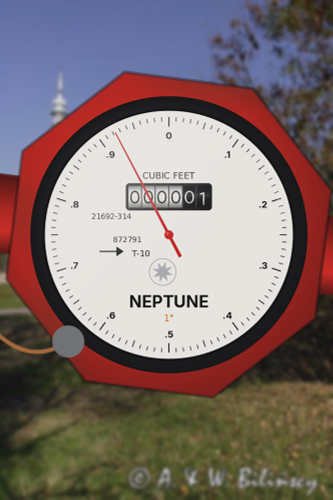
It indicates 0.92 ft³
